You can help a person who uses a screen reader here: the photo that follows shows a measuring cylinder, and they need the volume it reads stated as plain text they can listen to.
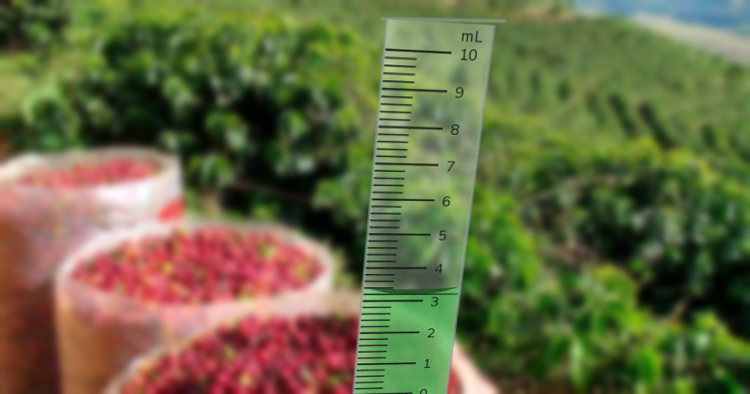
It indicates 3.2 mL
